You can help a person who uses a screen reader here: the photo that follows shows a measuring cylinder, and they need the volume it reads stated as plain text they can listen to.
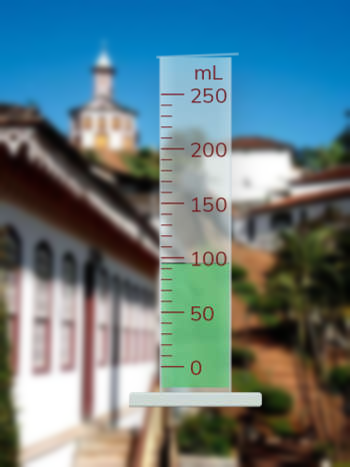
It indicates 95 mL
